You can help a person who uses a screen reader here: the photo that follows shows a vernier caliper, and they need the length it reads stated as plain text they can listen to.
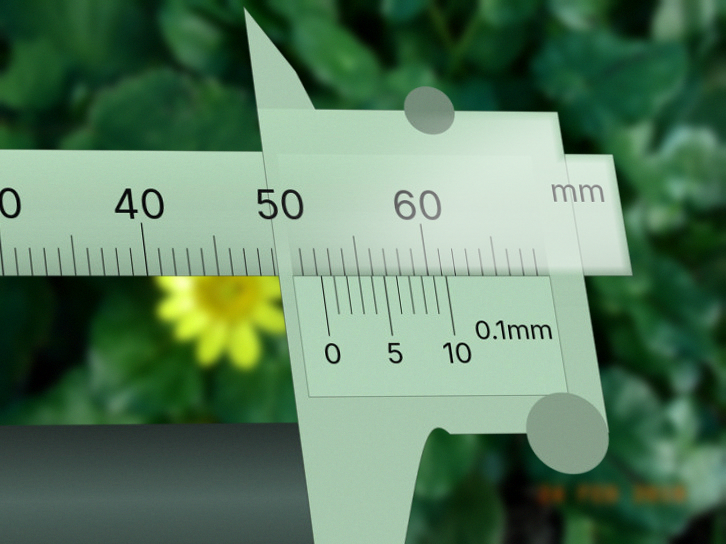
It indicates 52.3 mm
